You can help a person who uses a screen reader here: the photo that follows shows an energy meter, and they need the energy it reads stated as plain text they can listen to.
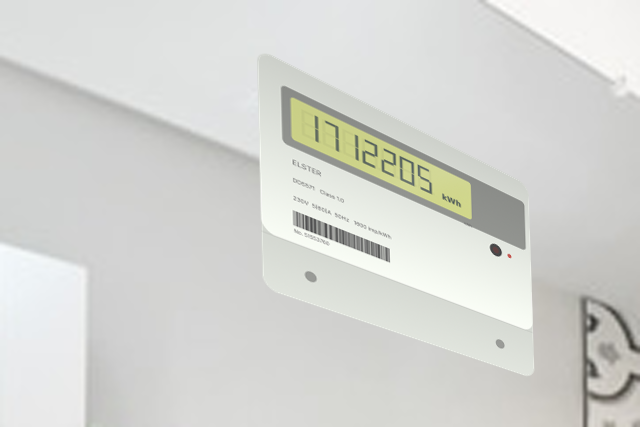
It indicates 1712205 kWh
